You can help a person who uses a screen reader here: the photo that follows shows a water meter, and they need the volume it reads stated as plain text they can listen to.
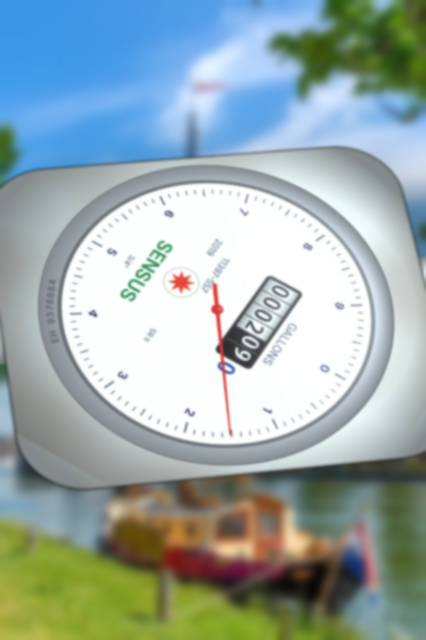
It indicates 2091.5 gal
